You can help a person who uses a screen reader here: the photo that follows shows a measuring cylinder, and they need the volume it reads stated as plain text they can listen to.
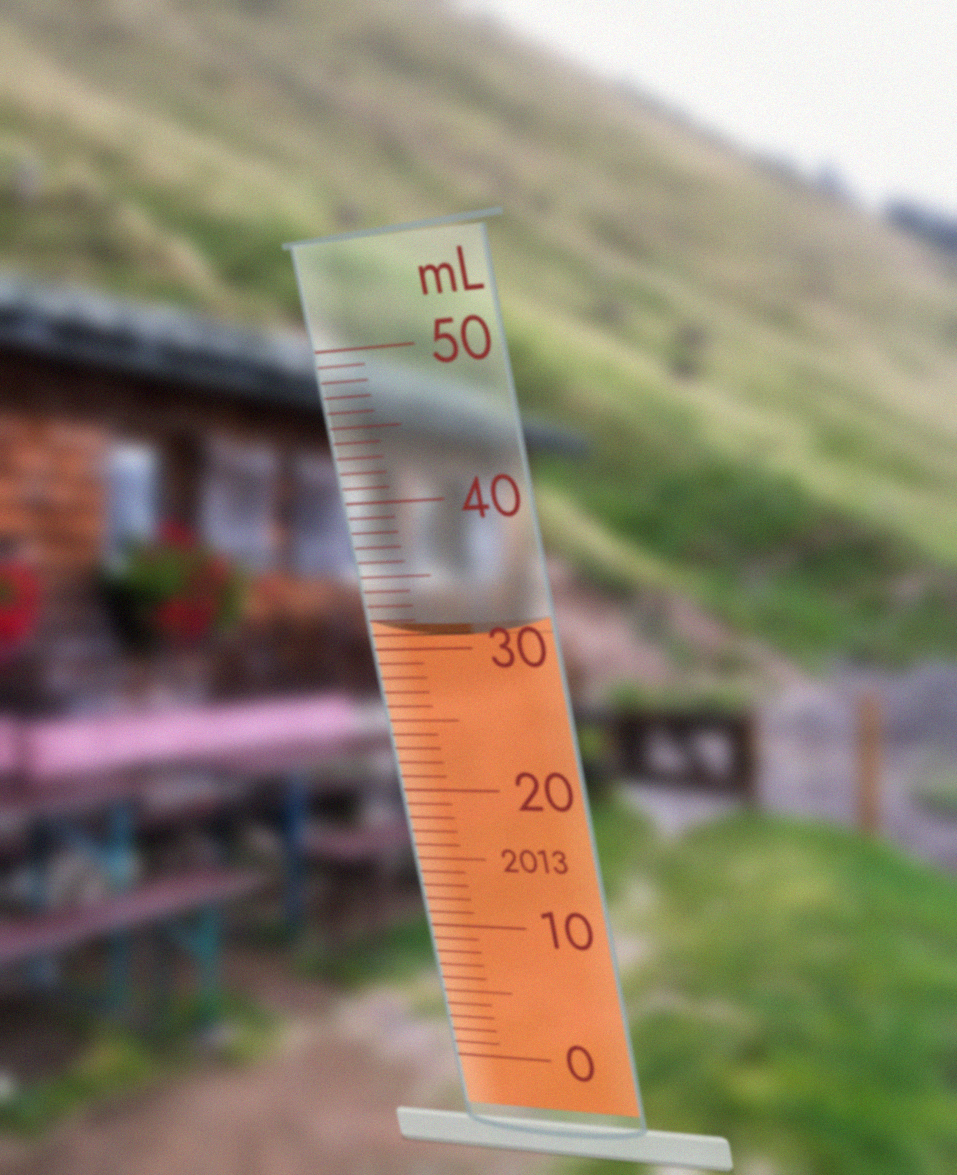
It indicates 31 mL
